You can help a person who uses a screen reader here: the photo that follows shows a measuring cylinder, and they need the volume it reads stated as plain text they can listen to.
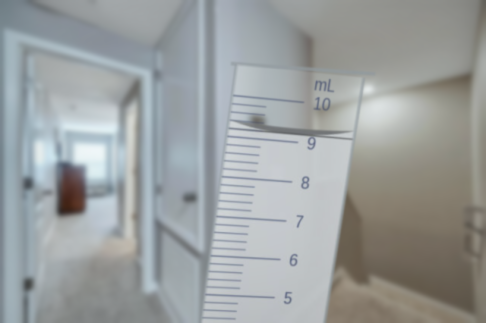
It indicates 9.2 mL
